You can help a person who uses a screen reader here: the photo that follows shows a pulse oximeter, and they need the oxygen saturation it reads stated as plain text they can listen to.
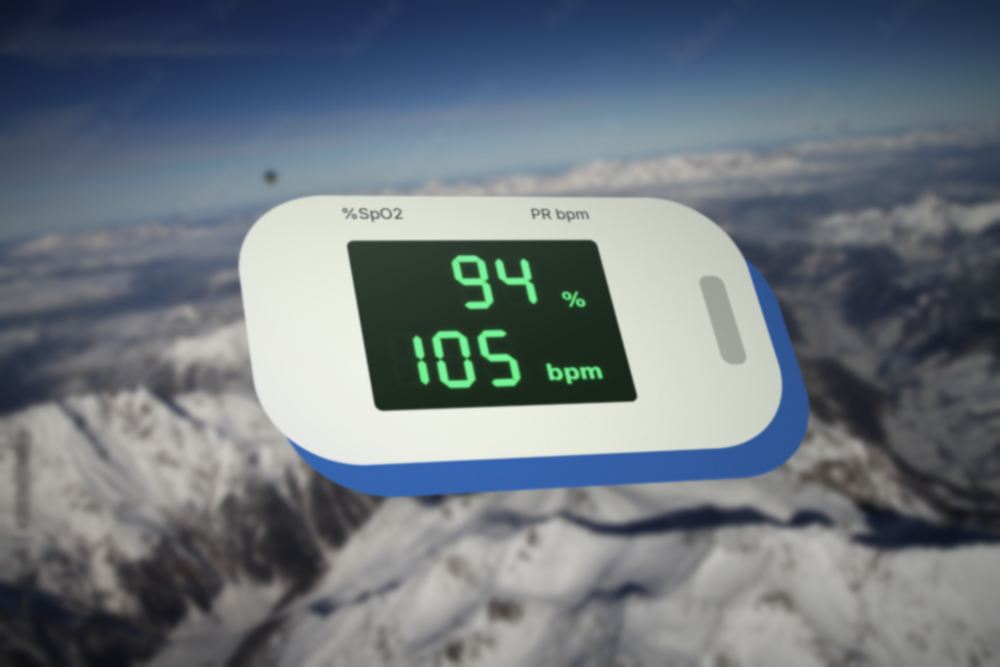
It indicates 94 %
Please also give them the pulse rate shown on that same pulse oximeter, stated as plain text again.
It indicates 105 bpm
